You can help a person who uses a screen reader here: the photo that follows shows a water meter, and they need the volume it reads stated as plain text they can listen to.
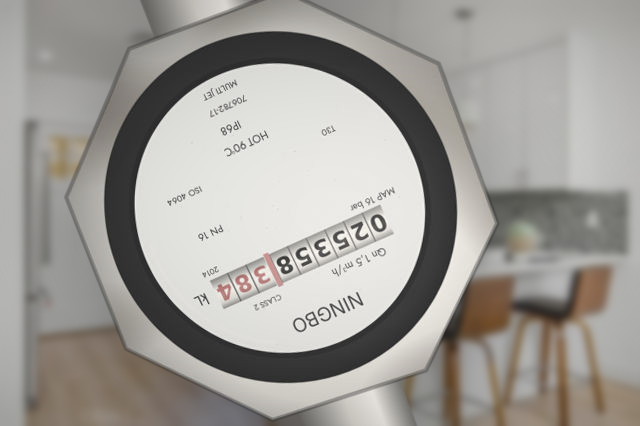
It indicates 25358.384 kL
